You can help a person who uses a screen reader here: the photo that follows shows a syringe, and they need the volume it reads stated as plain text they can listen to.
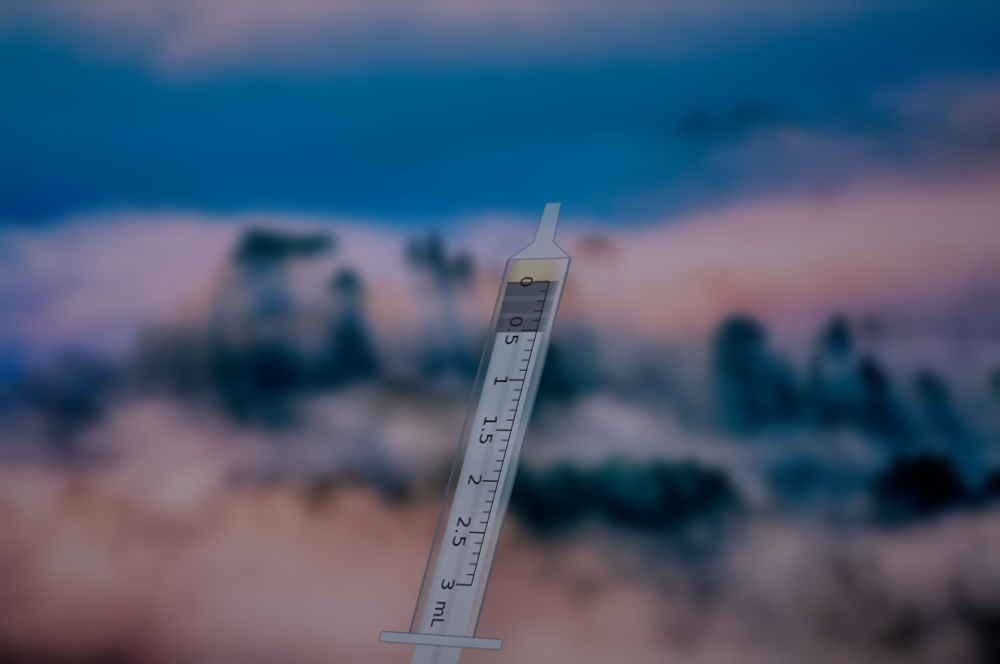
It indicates 0 mL
